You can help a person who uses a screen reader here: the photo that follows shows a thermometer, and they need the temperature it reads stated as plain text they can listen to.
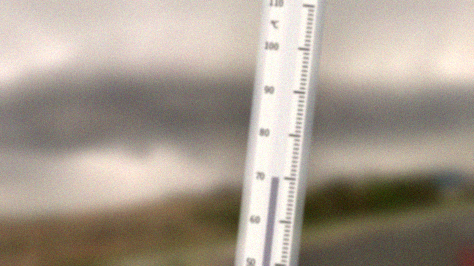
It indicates 70 °C
